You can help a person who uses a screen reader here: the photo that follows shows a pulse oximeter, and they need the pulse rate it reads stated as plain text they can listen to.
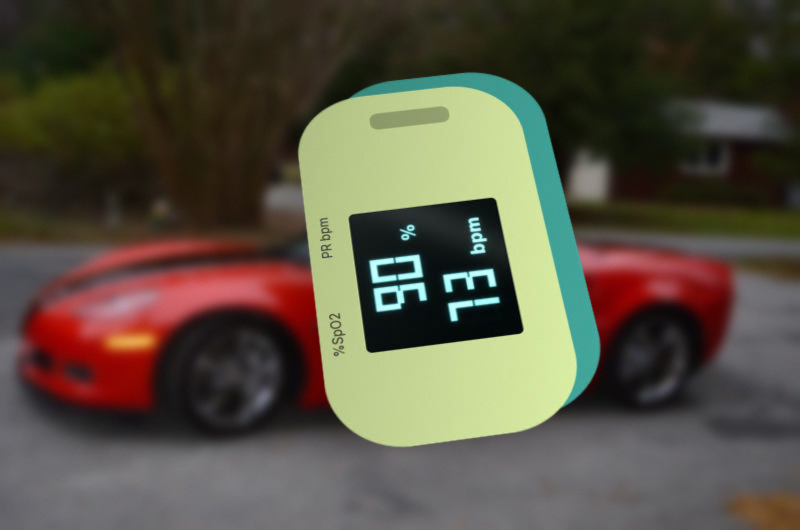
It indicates 73 bpm
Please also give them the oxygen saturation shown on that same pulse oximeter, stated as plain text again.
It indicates 90 %
